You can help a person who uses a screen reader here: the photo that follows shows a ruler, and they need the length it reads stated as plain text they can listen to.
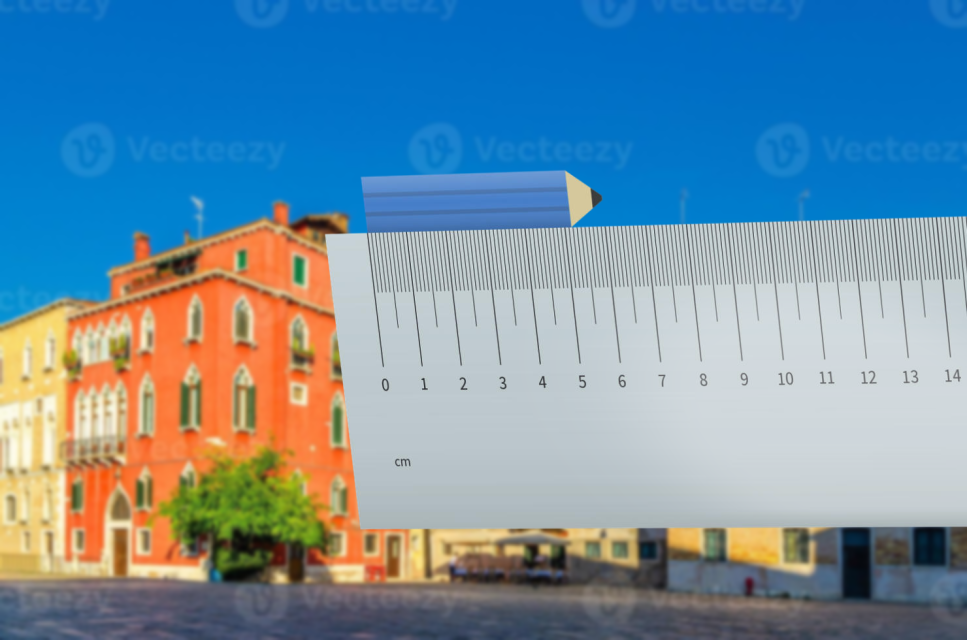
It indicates 6 cm
